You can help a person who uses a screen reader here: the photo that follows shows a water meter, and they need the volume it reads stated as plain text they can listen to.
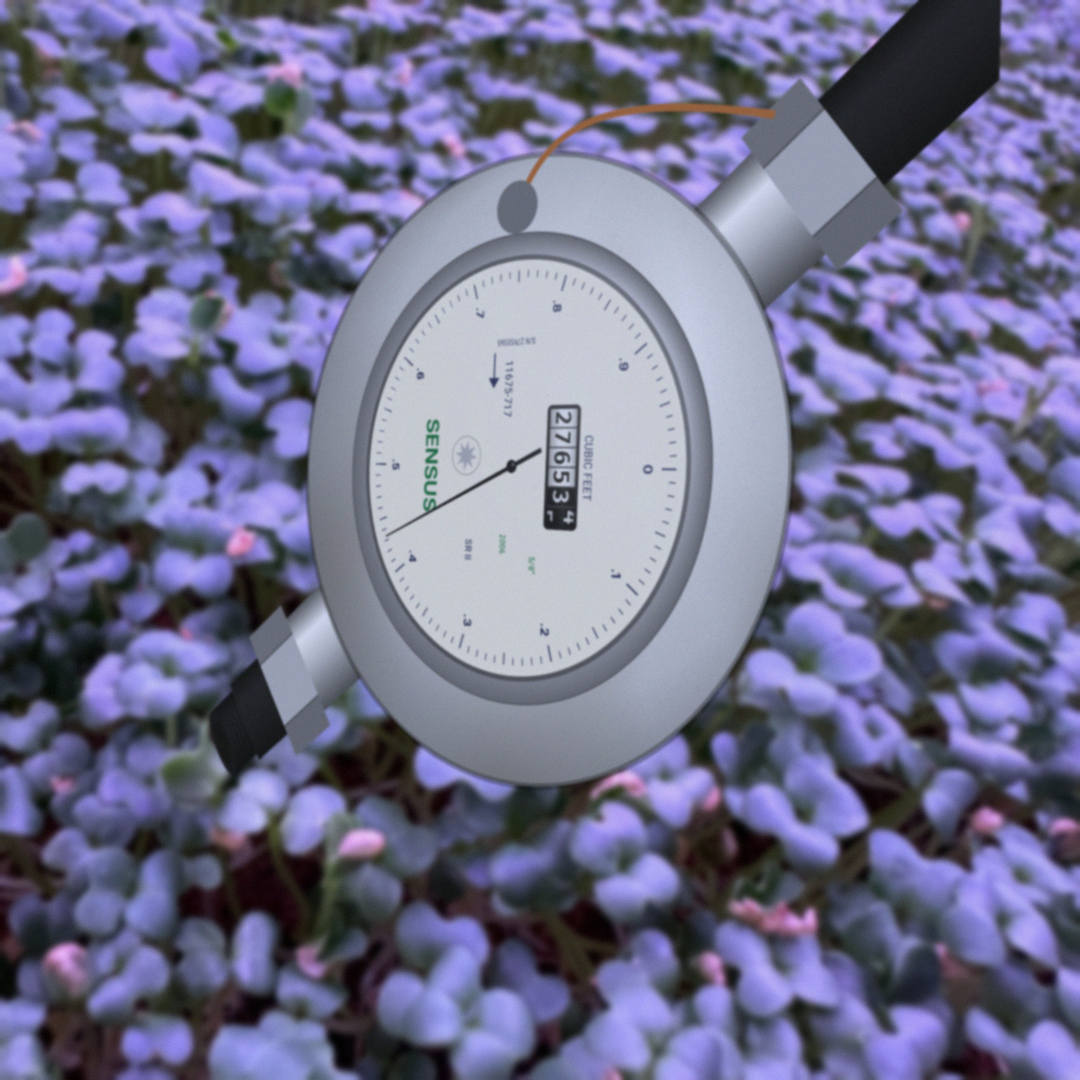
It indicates 276534.43 ft³
